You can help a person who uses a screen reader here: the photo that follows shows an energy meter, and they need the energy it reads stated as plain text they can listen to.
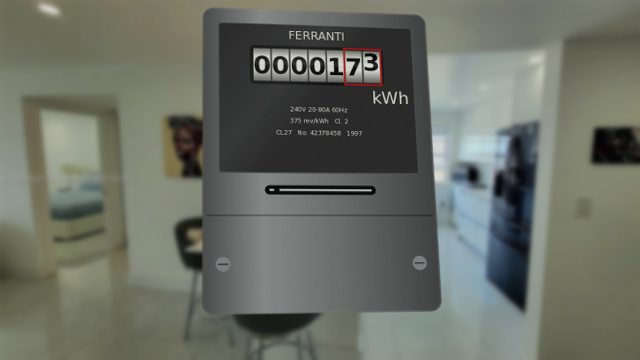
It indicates 1.73 kWh
